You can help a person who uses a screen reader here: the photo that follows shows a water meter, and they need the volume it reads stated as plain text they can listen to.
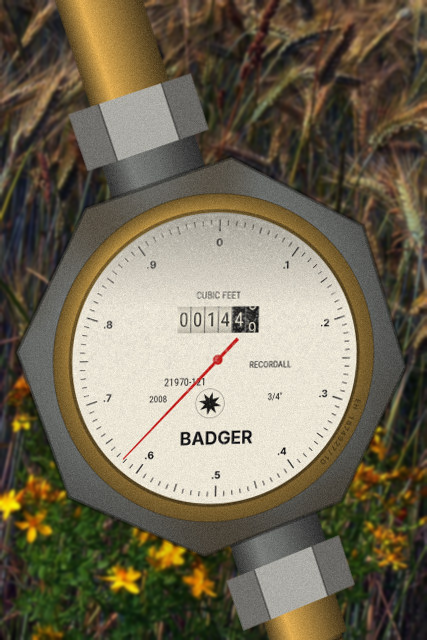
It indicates 1448.62 ft³
